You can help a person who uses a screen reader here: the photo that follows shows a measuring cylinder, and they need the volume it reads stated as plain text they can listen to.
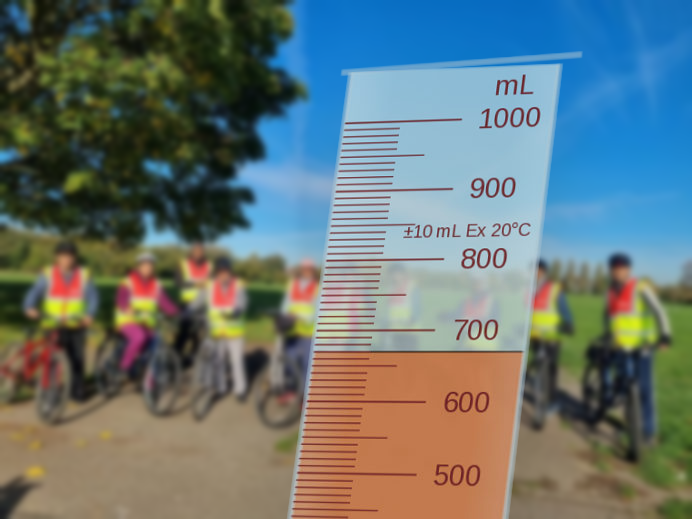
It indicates 670 mL
